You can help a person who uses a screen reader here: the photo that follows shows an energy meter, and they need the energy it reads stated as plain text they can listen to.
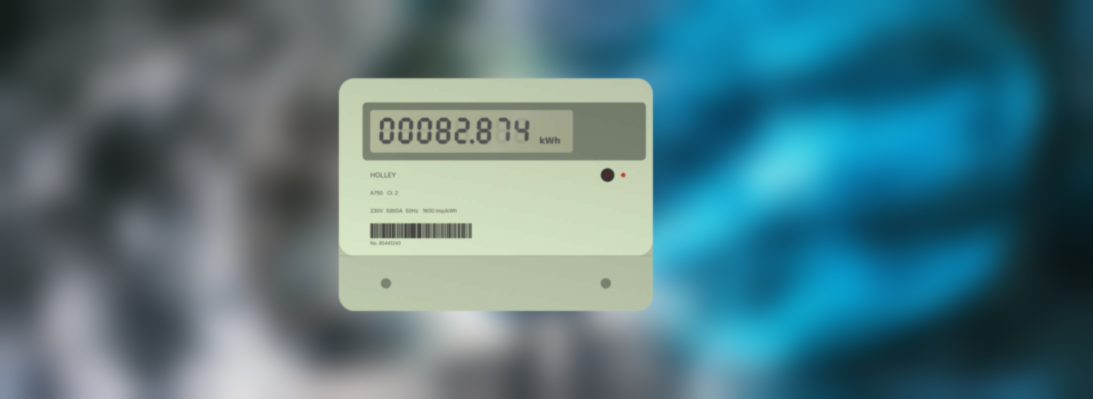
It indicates 82.874 kWh
